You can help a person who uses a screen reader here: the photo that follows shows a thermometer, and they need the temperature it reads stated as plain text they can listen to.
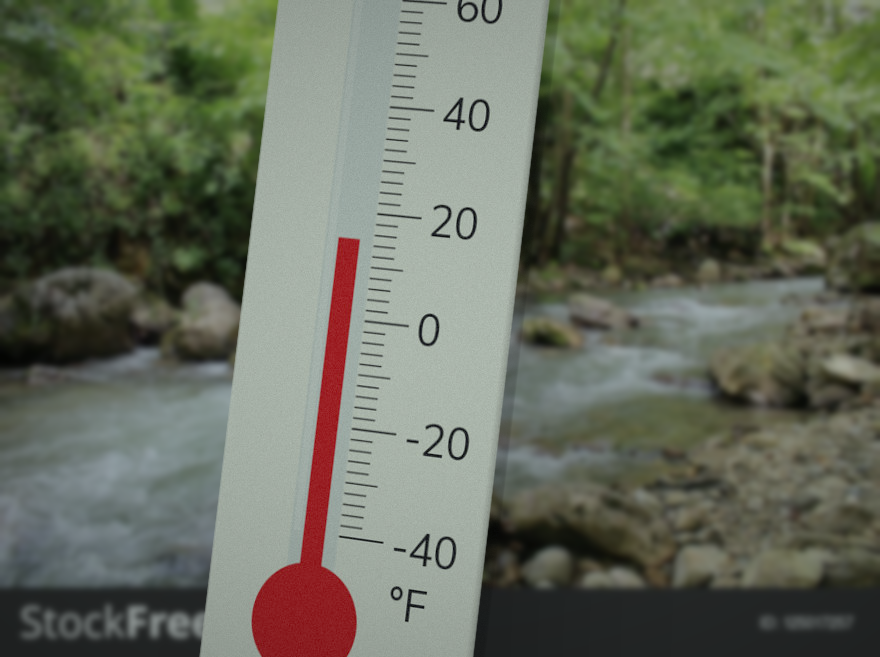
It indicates 15 °F
